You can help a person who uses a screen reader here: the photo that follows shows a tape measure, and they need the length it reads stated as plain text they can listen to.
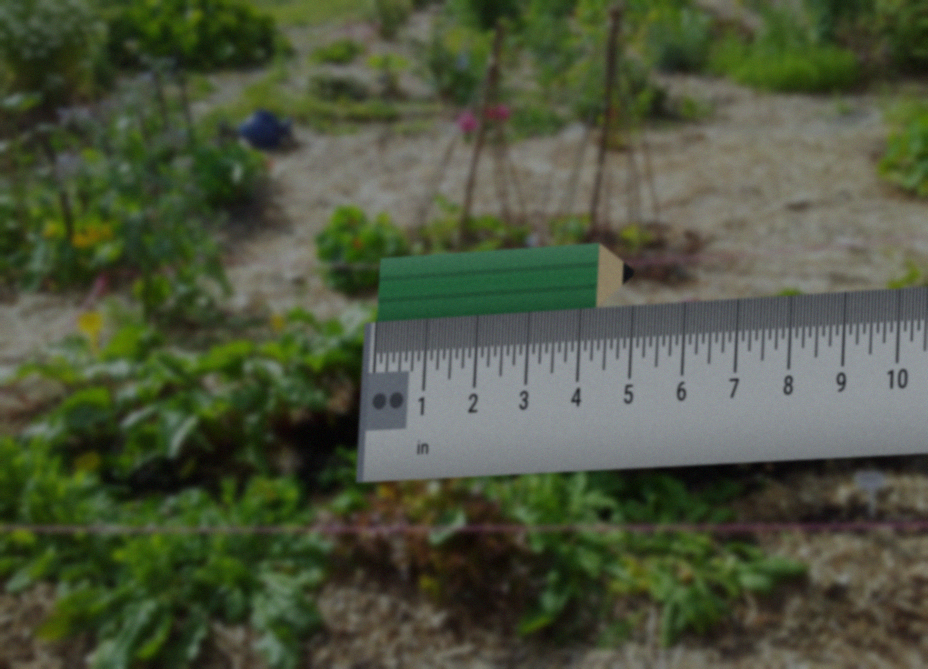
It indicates 5 in
